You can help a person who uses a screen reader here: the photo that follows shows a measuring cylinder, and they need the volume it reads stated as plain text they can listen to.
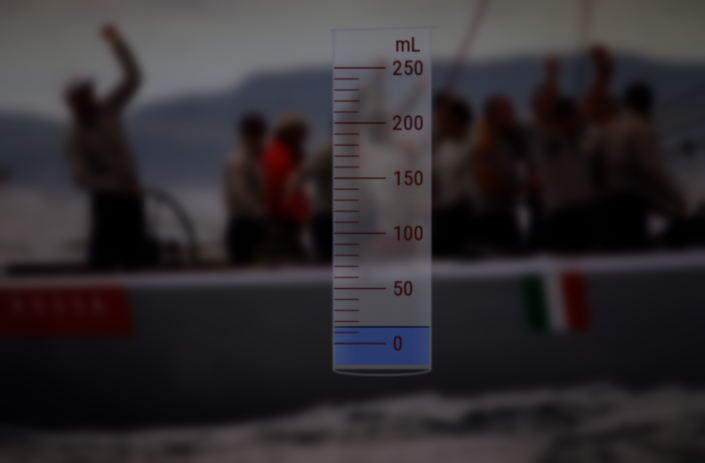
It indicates 15 mL
